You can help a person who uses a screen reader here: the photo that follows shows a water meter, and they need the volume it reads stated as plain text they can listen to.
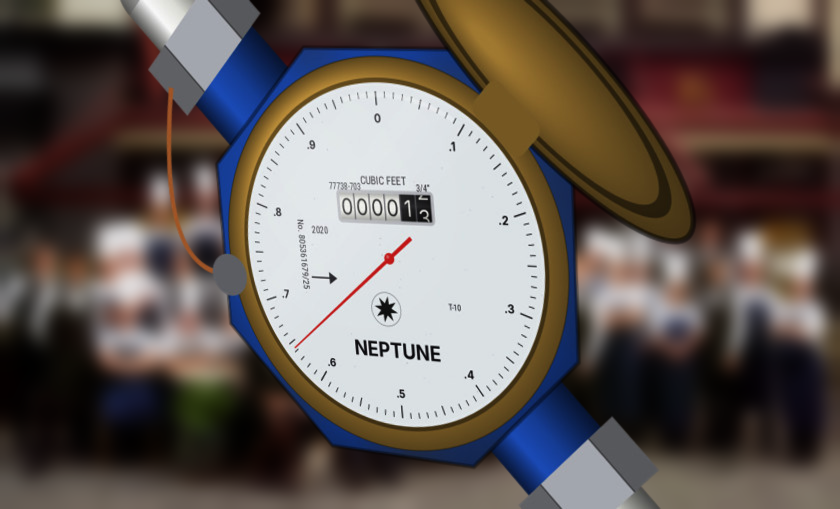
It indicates 12.64 ft³
